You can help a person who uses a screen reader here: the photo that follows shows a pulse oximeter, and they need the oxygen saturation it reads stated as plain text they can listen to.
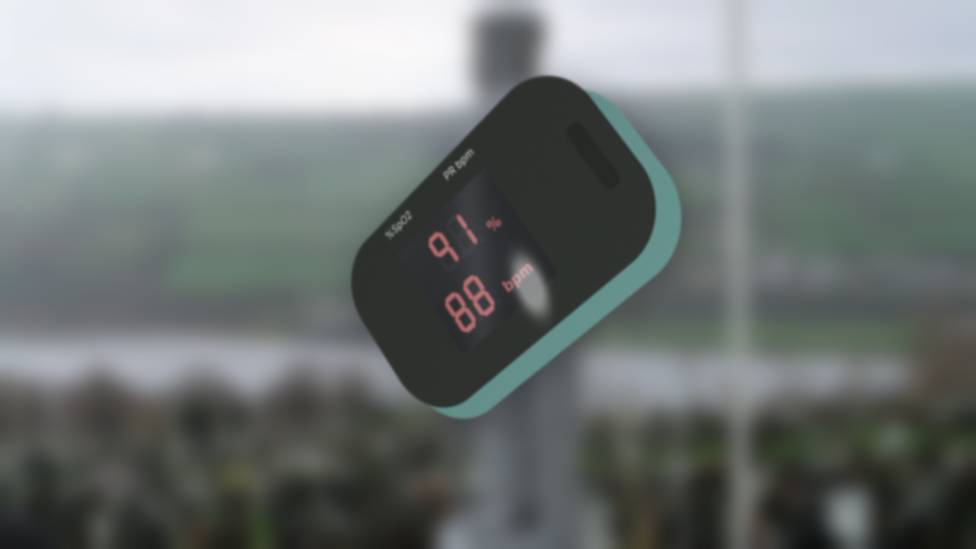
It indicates 91 %
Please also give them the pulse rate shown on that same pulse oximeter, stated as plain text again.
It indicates 88 bpm
